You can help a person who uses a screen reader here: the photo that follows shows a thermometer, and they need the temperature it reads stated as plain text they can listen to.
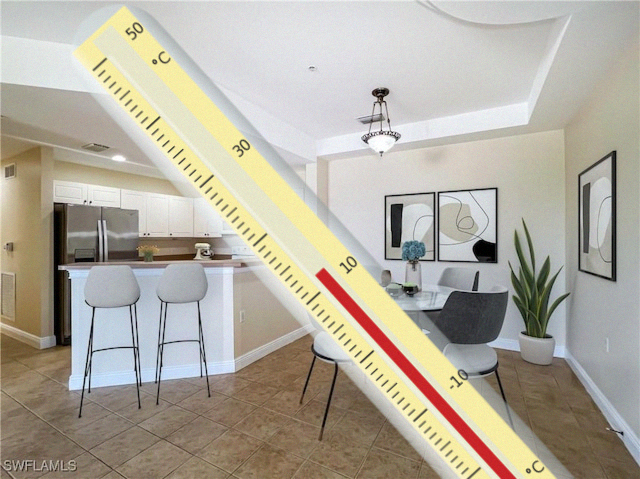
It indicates 12 °C
